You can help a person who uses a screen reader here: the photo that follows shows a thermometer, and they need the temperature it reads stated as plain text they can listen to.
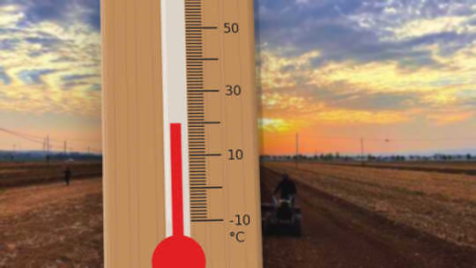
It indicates 20 °C
